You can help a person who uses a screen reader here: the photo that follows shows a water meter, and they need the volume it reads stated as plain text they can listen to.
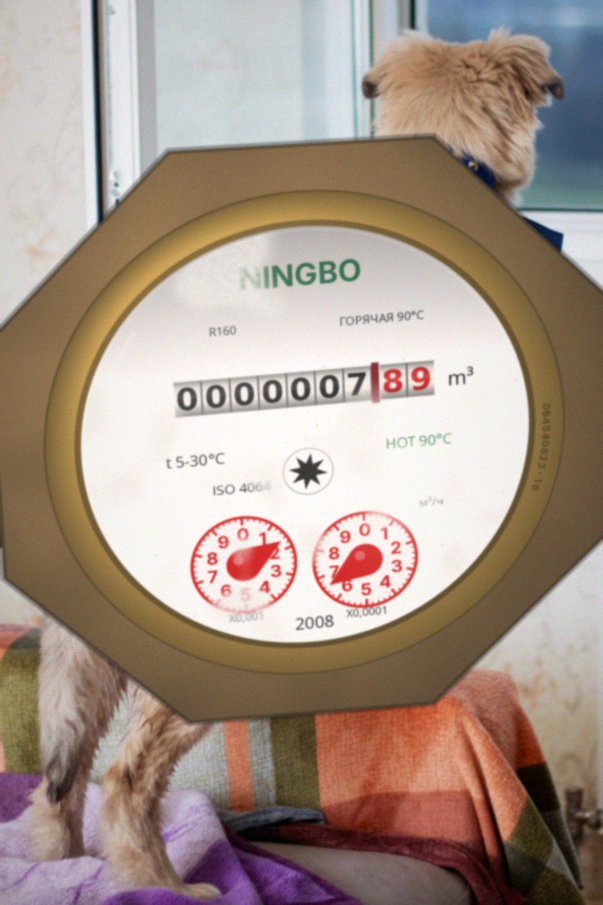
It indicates 7.8916 m³
